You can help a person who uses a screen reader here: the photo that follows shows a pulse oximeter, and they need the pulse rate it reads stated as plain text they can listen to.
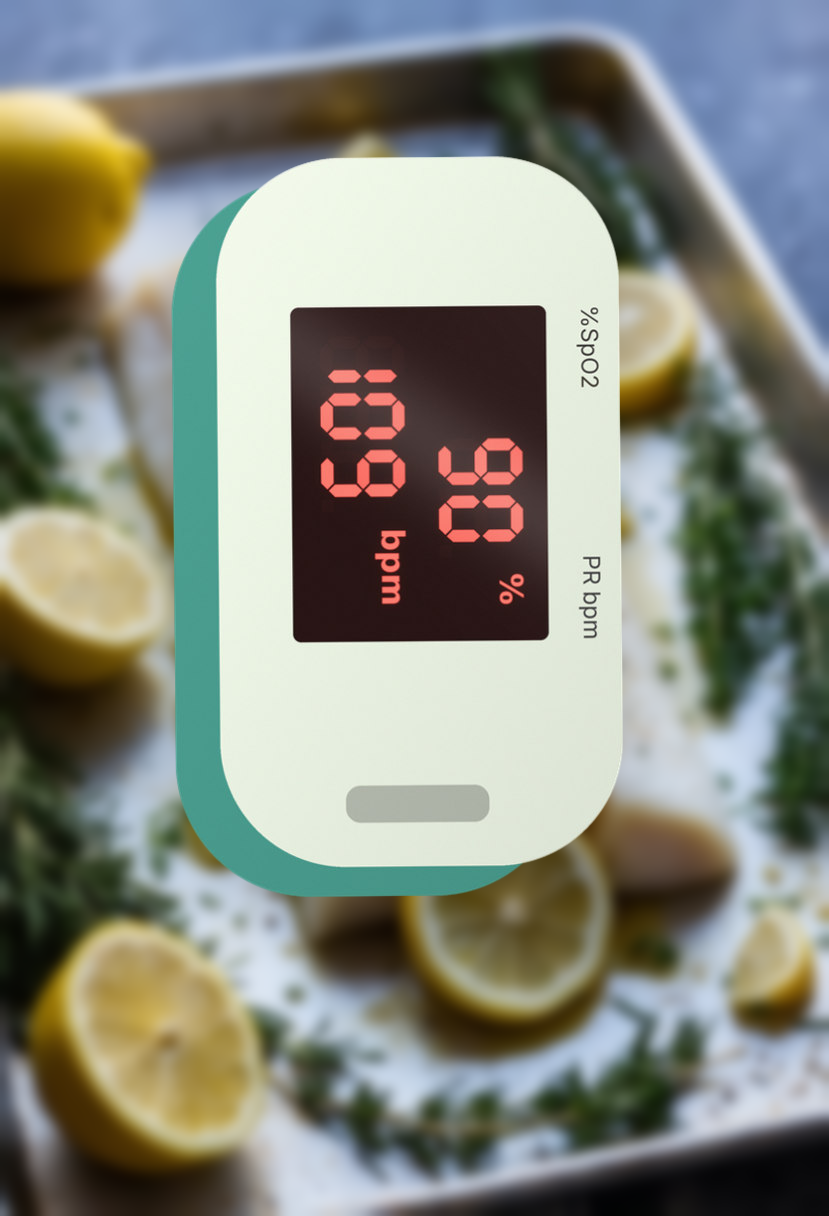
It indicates 109 bpm
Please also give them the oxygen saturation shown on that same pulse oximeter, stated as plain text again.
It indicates 90 %
